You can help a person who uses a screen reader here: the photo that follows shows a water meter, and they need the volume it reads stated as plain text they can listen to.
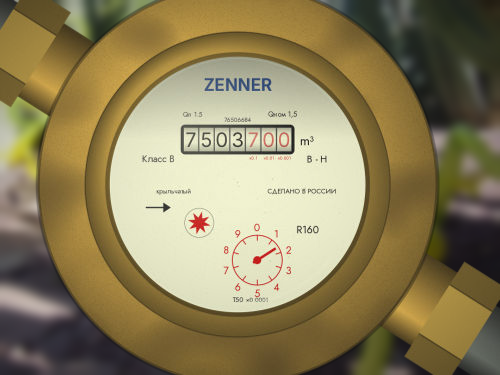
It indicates 7503.7001 m³
